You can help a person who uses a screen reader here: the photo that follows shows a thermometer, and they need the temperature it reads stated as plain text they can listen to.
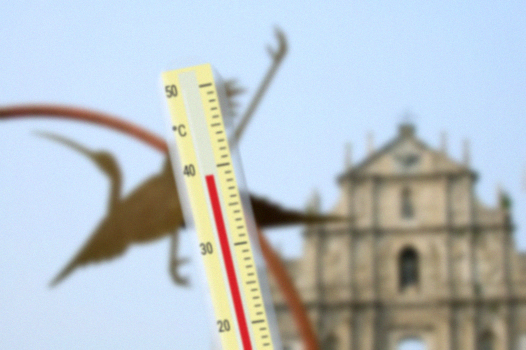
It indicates 39 °C
